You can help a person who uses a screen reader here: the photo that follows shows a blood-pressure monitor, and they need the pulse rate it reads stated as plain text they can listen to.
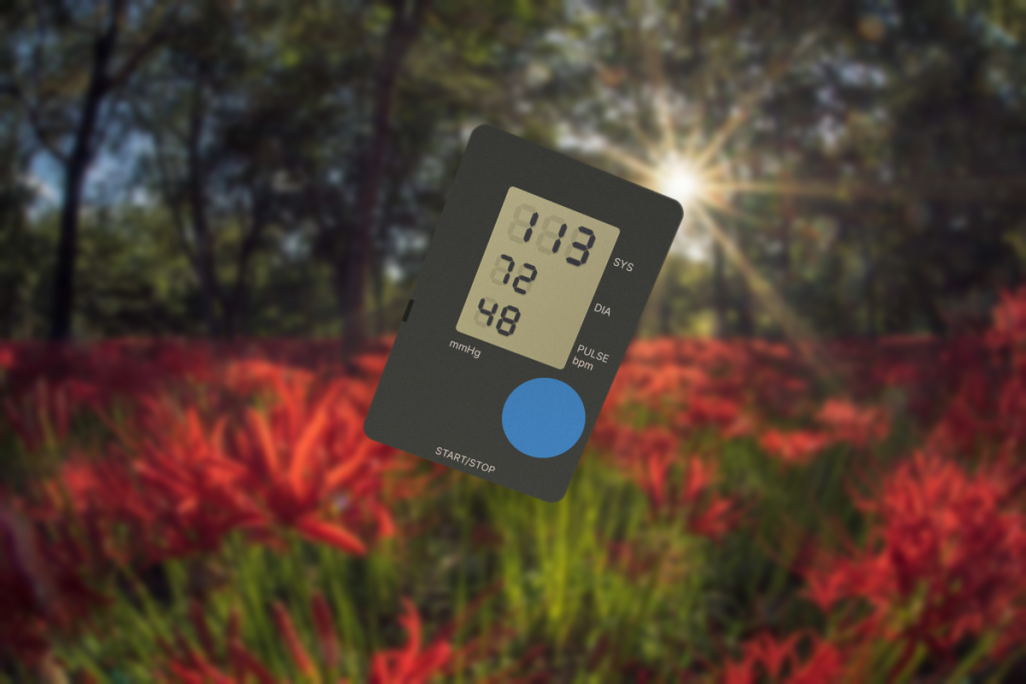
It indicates 48 bpm
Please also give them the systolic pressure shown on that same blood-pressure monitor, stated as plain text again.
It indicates 113 mmHg
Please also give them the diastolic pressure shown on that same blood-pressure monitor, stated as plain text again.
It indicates 72 mmHg
